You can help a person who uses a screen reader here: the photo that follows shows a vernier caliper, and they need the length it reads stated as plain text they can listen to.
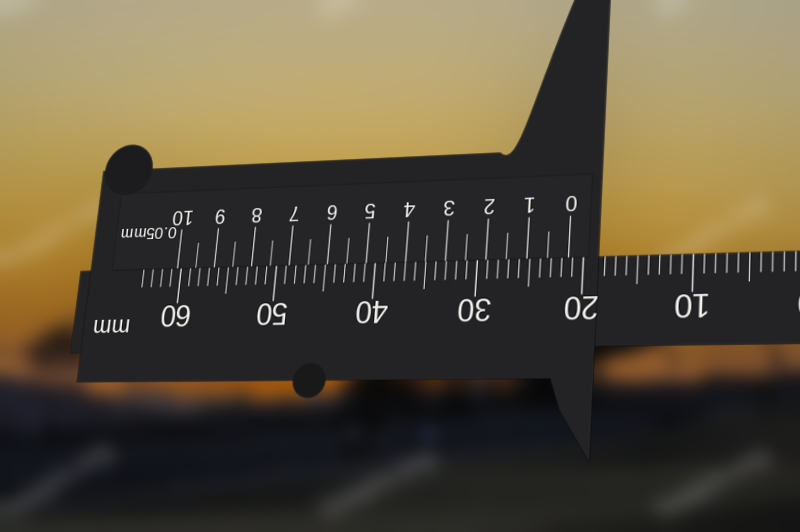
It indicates 21.4 mm
